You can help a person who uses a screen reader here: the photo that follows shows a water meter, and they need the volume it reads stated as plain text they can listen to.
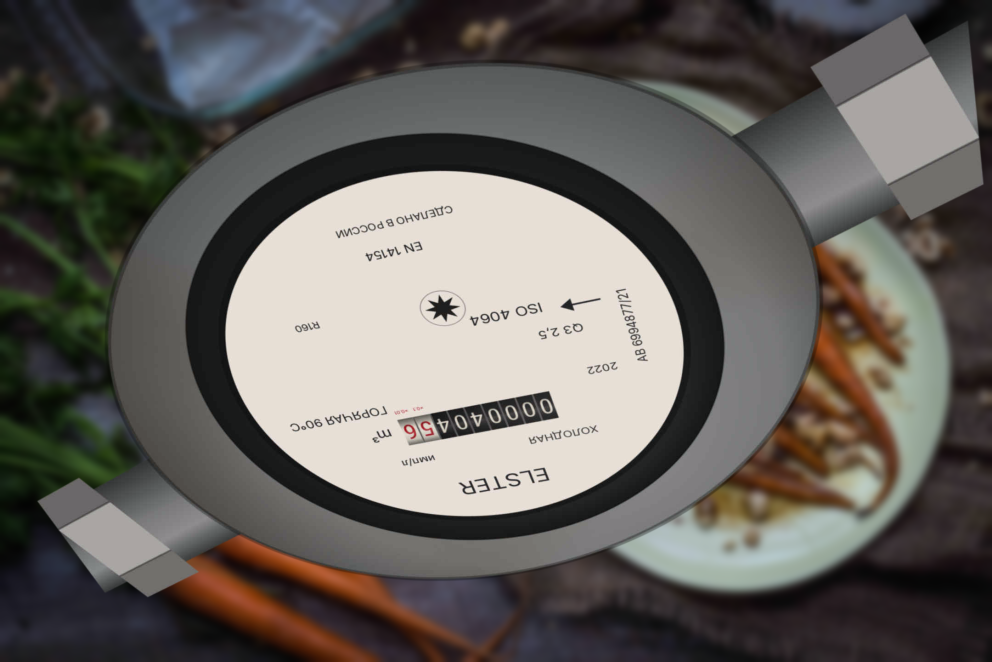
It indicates 404.56 m³
